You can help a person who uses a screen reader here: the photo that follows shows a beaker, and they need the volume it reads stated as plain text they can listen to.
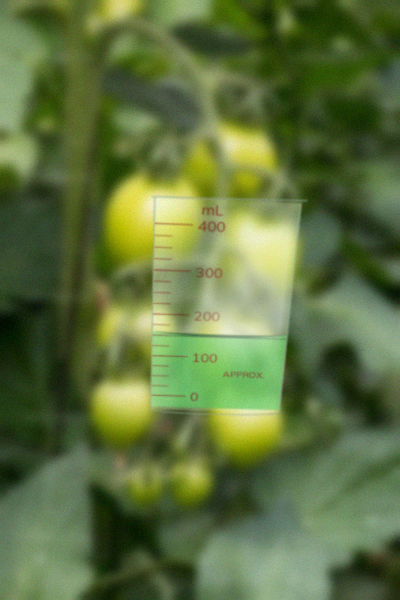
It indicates 150 mL
